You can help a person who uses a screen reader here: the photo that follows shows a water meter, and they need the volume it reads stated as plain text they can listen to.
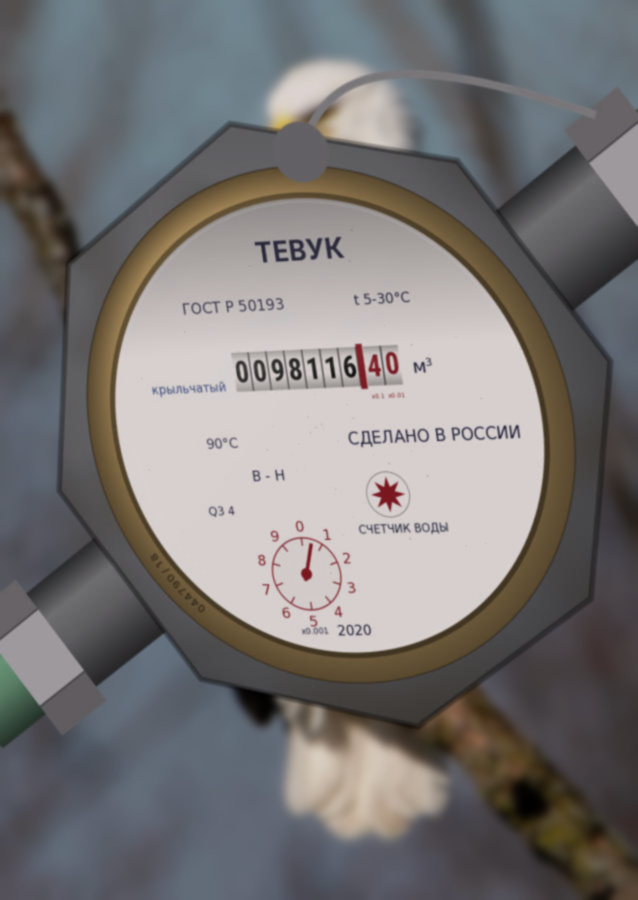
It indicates 98116.400 m³
